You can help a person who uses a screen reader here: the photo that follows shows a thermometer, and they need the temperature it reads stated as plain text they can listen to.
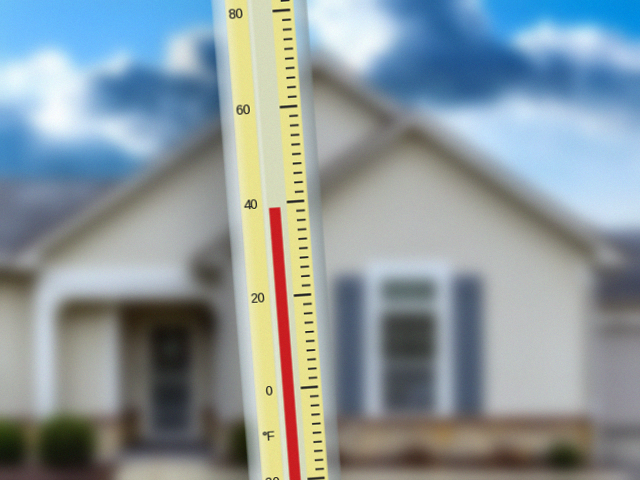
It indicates 39 °F
